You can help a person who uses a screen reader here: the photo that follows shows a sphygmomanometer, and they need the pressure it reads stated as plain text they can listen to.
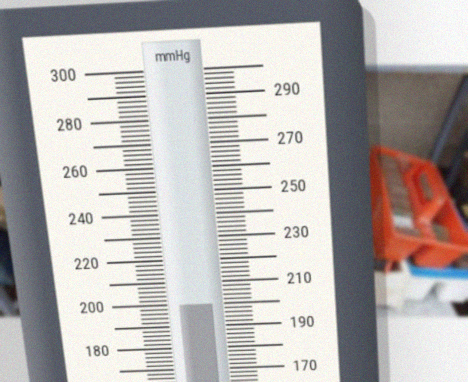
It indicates 200 mmHg
